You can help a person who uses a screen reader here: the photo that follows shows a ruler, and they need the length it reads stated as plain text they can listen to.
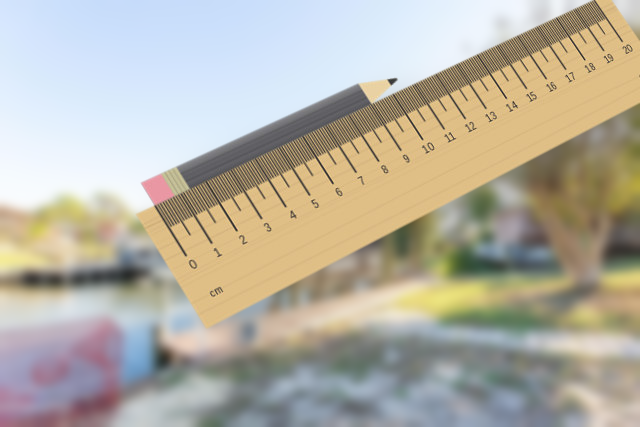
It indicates 10.5 cm
